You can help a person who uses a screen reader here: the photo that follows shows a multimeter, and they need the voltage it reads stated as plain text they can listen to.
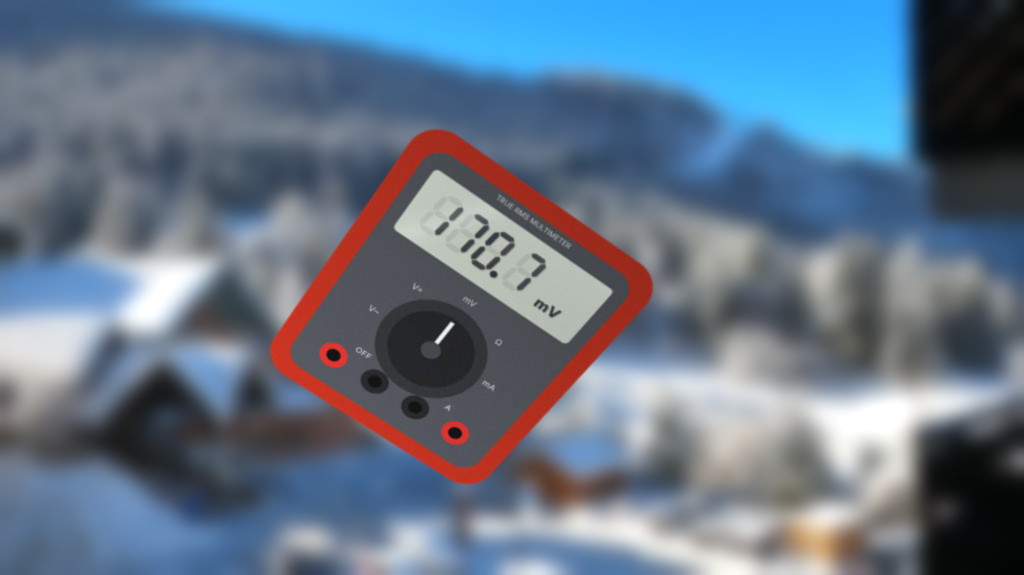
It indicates 170.7 mV
